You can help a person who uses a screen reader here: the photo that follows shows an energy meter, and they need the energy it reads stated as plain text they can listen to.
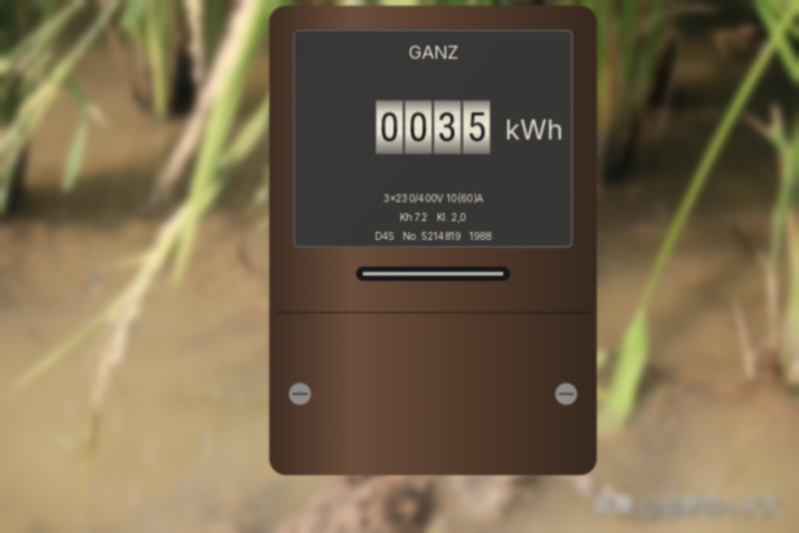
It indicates 35 kWh
